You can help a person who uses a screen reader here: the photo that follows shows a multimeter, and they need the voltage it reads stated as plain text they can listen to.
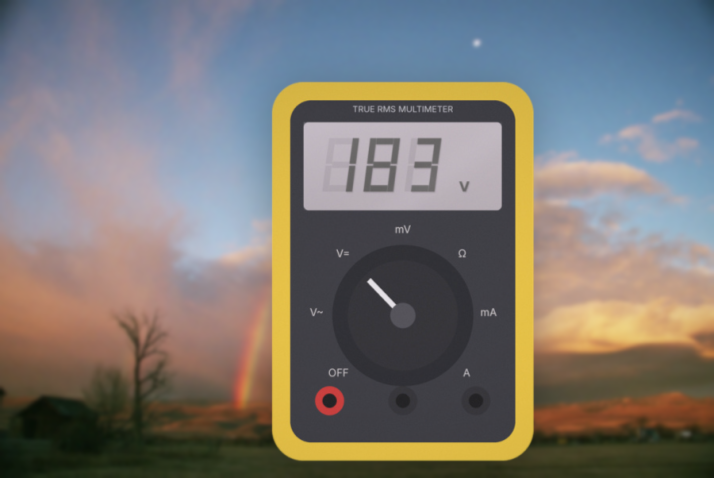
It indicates 183 V
